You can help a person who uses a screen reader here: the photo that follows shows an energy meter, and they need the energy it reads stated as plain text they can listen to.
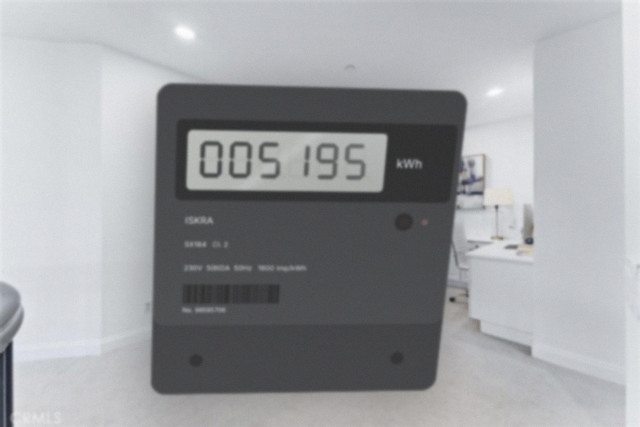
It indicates 5195 kWh
